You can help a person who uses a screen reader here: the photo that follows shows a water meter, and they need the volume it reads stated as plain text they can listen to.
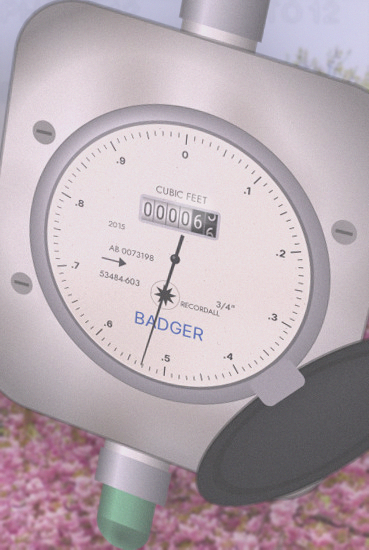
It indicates 65.53 ft³
